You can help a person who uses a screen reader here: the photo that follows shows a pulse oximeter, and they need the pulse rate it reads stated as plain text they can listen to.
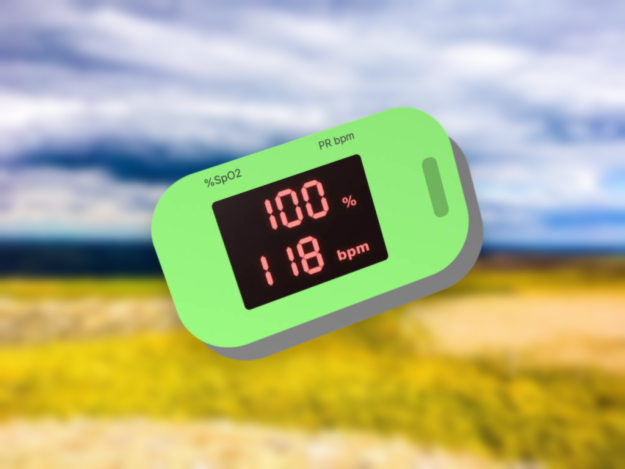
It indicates 118 bpm
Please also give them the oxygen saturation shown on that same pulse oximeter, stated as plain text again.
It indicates 100 %
